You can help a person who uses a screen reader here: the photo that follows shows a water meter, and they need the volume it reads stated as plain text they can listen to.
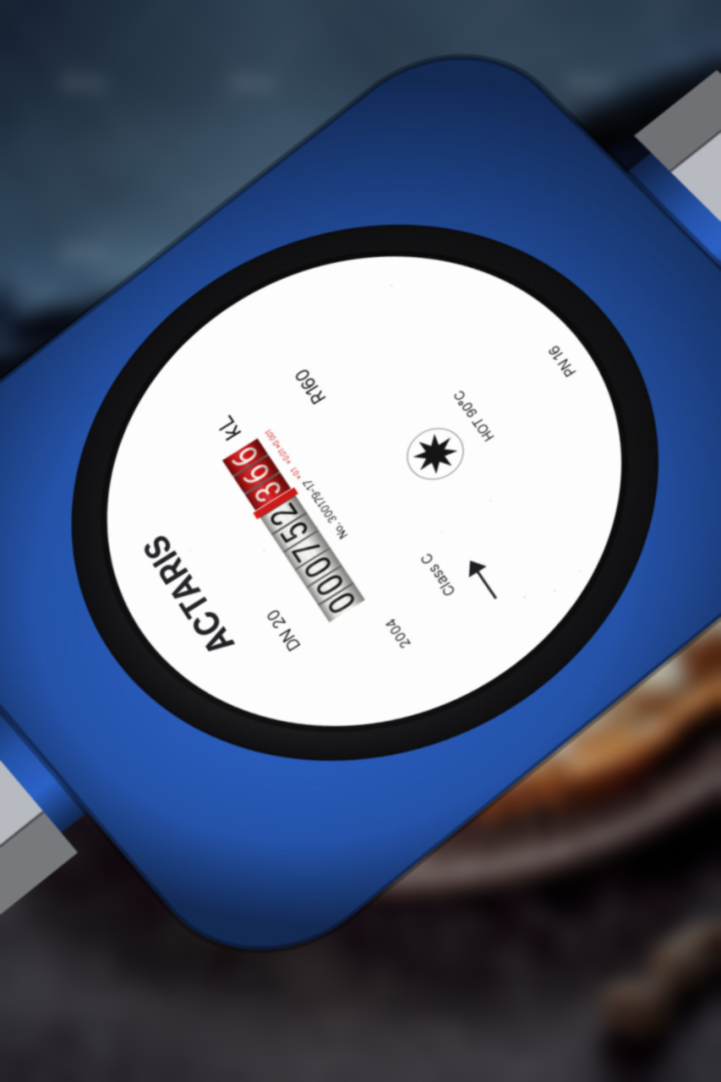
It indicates 752.366 kL
